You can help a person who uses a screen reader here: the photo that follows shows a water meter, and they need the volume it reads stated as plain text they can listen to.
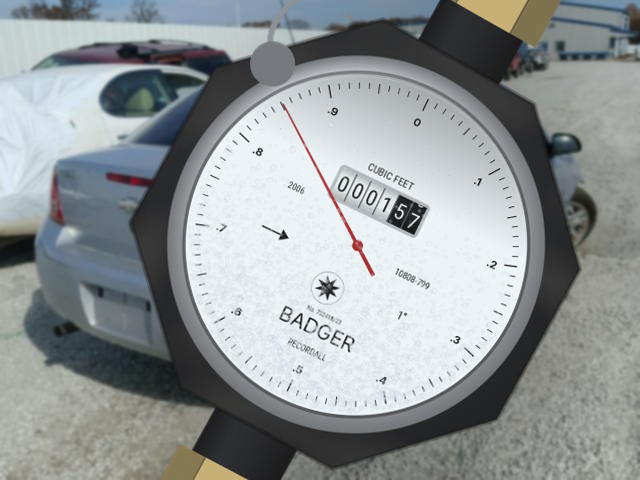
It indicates 156.85 ft³
